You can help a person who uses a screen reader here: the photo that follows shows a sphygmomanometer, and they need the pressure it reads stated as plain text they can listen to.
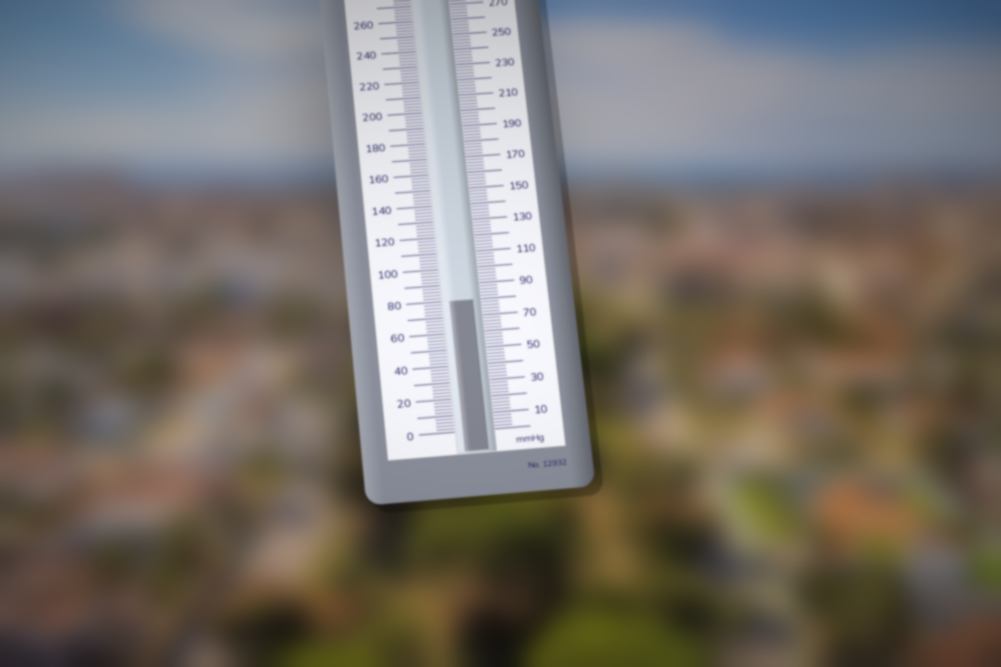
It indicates 80 mmHg
